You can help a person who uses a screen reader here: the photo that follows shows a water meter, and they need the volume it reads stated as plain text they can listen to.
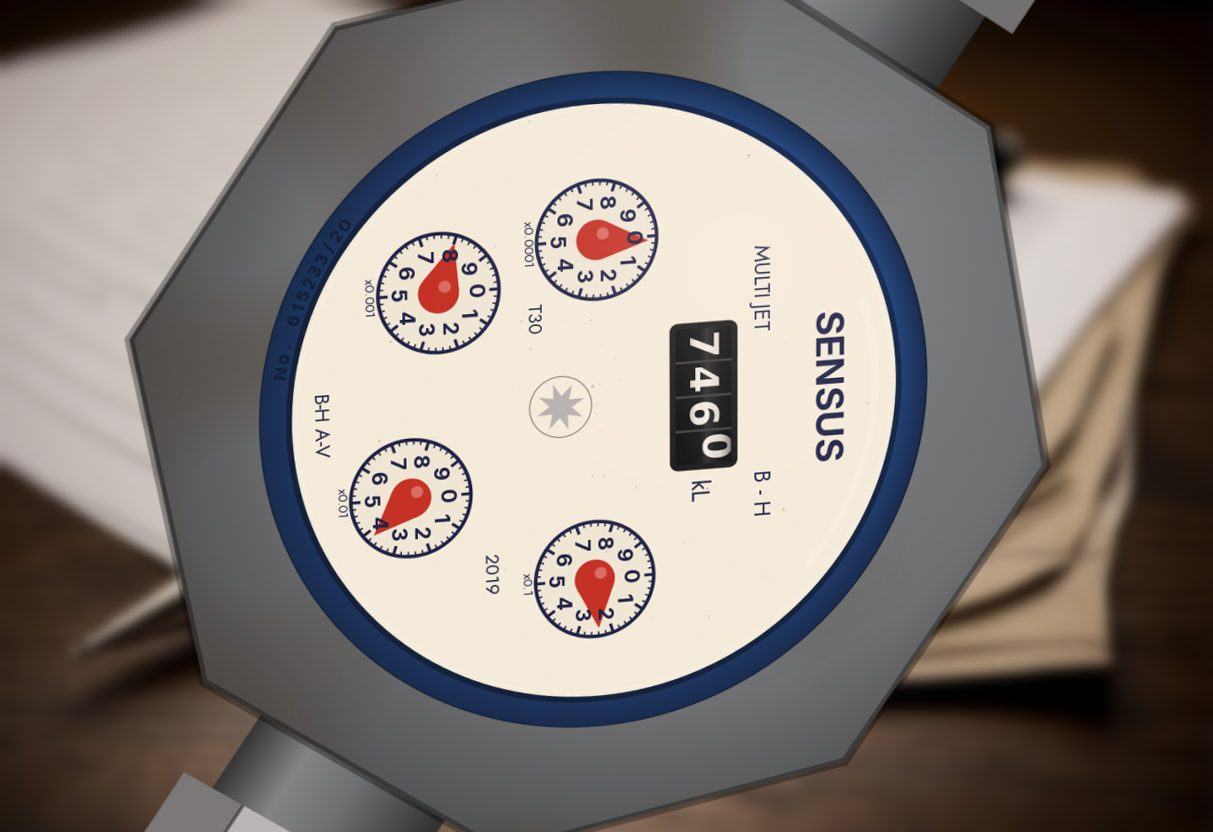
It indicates 7460.2380 kL
